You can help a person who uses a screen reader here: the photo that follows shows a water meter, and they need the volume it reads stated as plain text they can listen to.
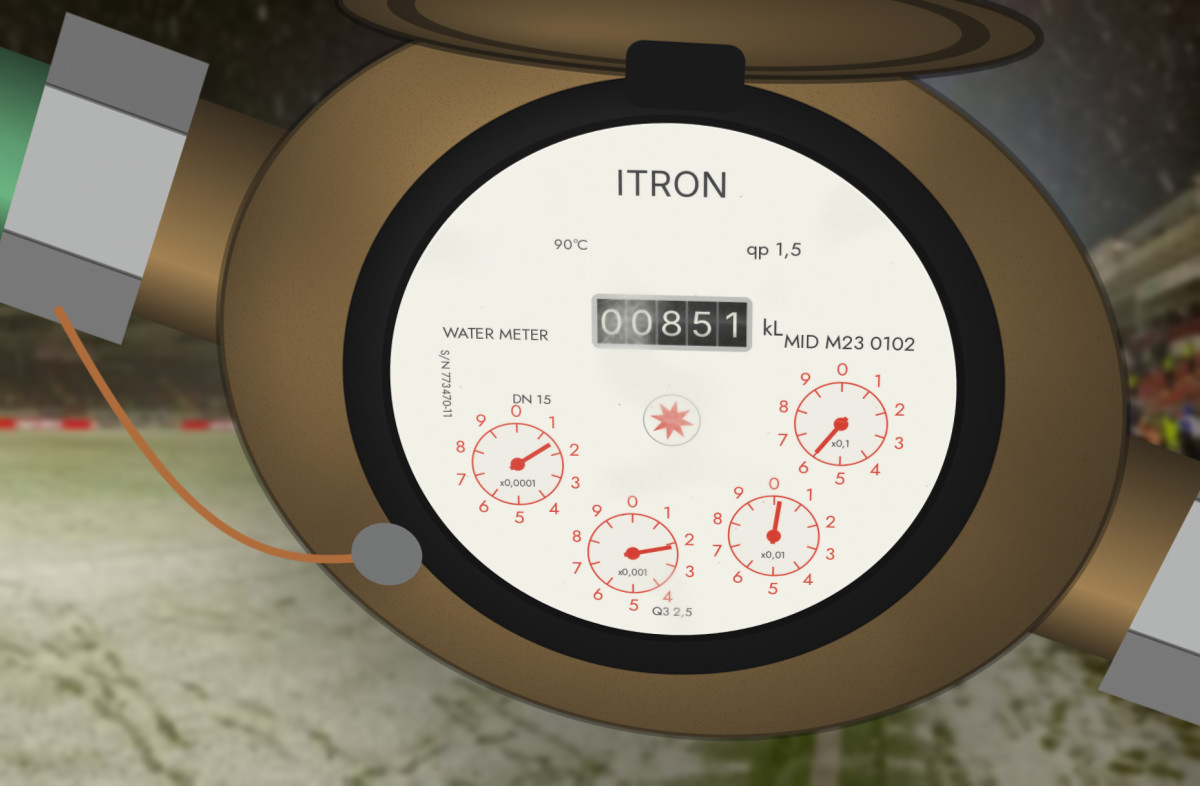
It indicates 851.6021 kL
